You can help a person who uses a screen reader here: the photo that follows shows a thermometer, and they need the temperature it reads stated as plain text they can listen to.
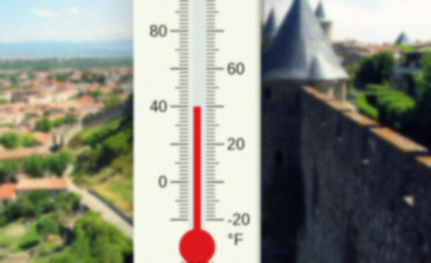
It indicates 40 °F
